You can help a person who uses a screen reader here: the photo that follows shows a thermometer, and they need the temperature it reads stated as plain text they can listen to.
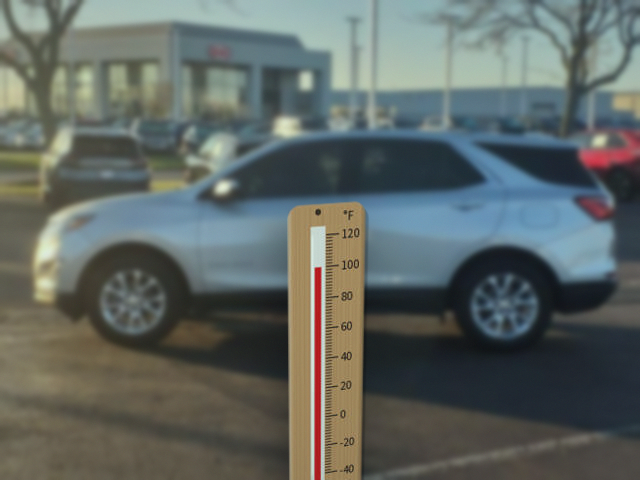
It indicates 100 °F
